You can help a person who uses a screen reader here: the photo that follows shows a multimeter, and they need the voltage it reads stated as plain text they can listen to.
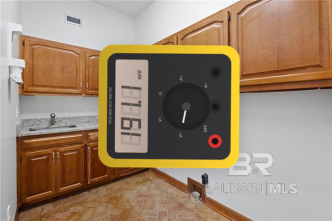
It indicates 191.1 mV
